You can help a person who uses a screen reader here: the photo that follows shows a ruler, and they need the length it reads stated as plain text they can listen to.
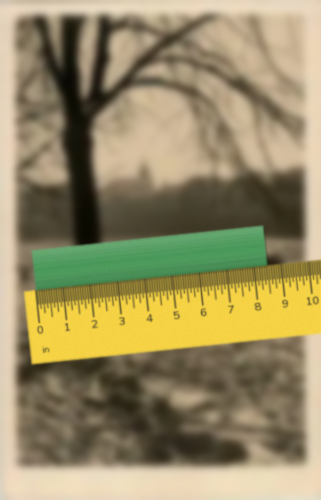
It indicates 8.5 in
